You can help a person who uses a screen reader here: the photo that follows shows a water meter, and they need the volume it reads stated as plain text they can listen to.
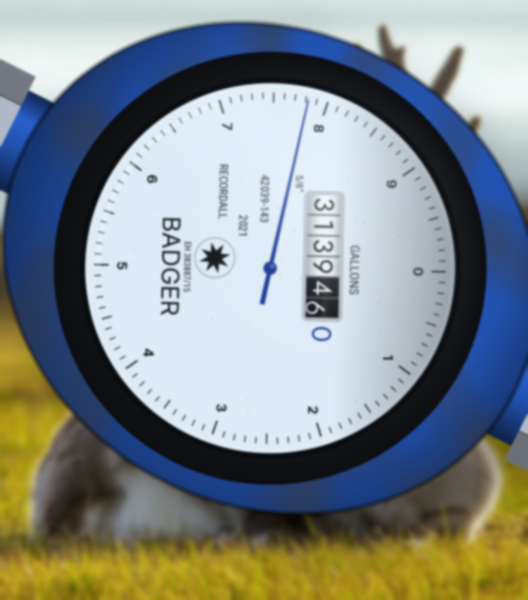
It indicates 3139457.8 gal
